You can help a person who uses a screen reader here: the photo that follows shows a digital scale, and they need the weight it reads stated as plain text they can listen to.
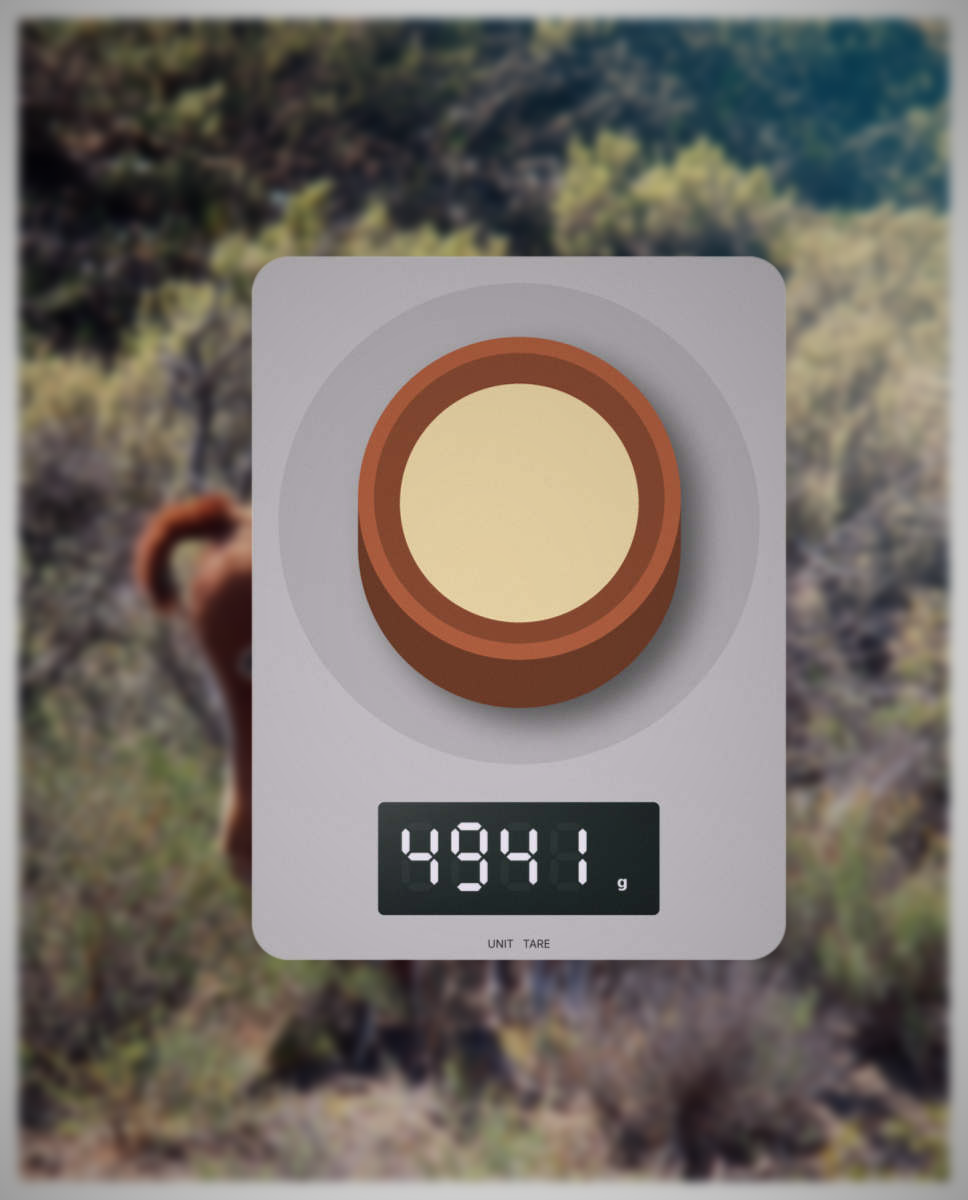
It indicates 4941 g
